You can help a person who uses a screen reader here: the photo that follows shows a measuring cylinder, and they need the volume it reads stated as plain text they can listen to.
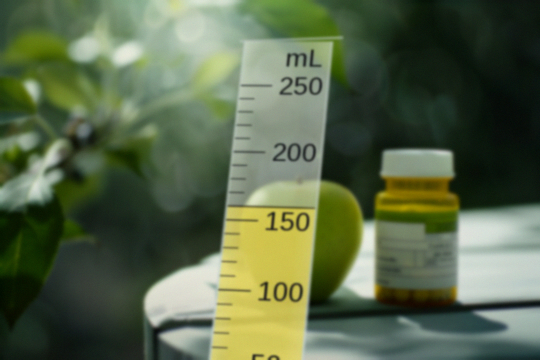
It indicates 160 mL
